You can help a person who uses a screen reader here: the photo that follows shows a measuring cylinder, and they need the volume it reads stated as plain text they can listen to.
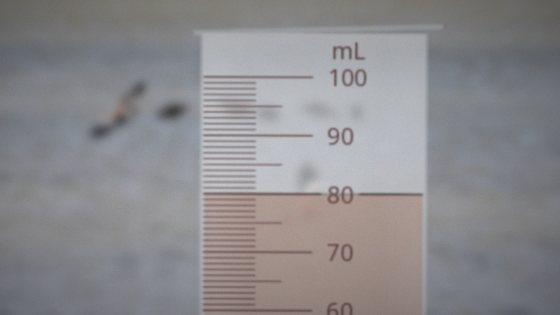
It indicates 80 mL
